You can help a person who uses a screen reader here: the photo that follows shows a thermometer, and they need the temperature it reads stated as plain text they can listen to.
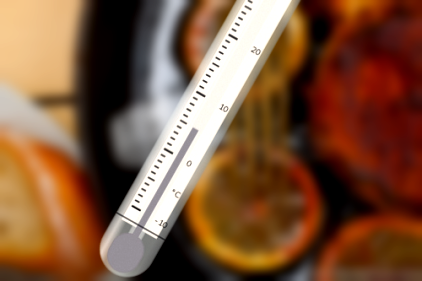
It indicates 5 °C
